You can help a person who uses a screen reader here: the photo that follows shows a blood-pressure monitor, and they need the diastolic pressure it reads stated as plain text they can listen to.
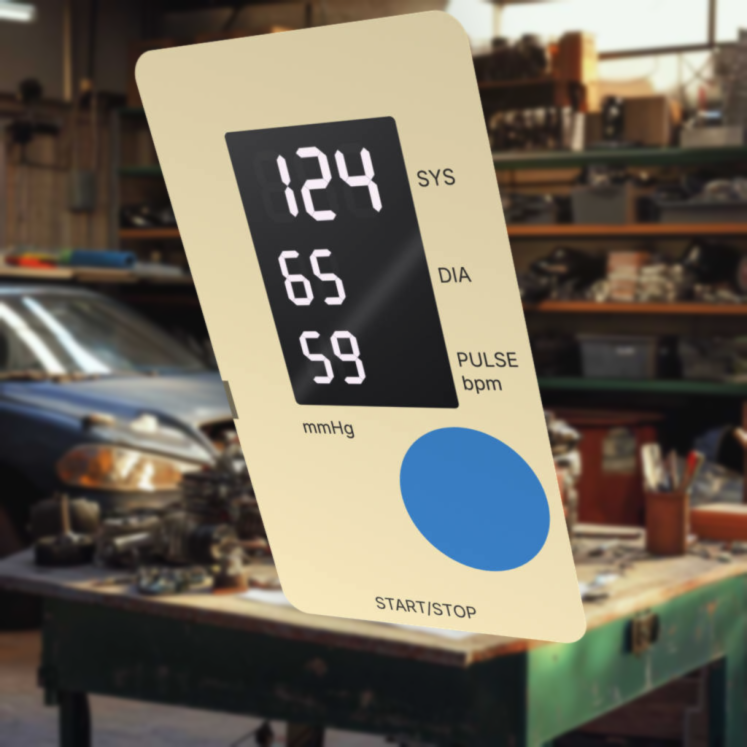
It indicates 65 mmHg
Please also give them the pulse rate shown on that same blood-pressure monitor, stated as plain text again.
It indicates 59 bpm
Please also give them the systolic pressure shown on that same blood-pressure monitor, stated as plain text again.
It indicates 124 mmHg
